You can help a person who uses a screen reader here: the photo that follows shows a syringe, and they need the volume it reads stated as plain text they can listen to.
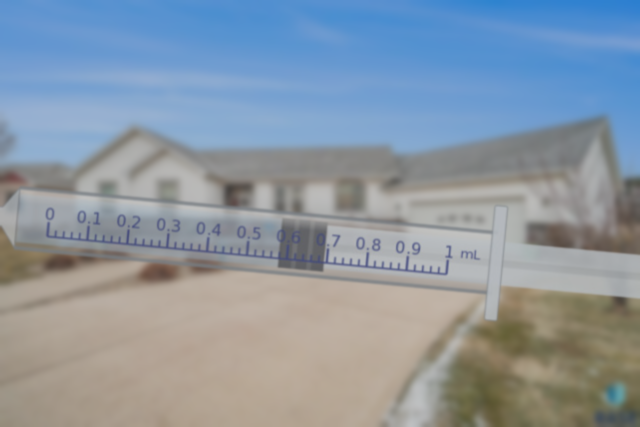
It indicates 0.58 mL
